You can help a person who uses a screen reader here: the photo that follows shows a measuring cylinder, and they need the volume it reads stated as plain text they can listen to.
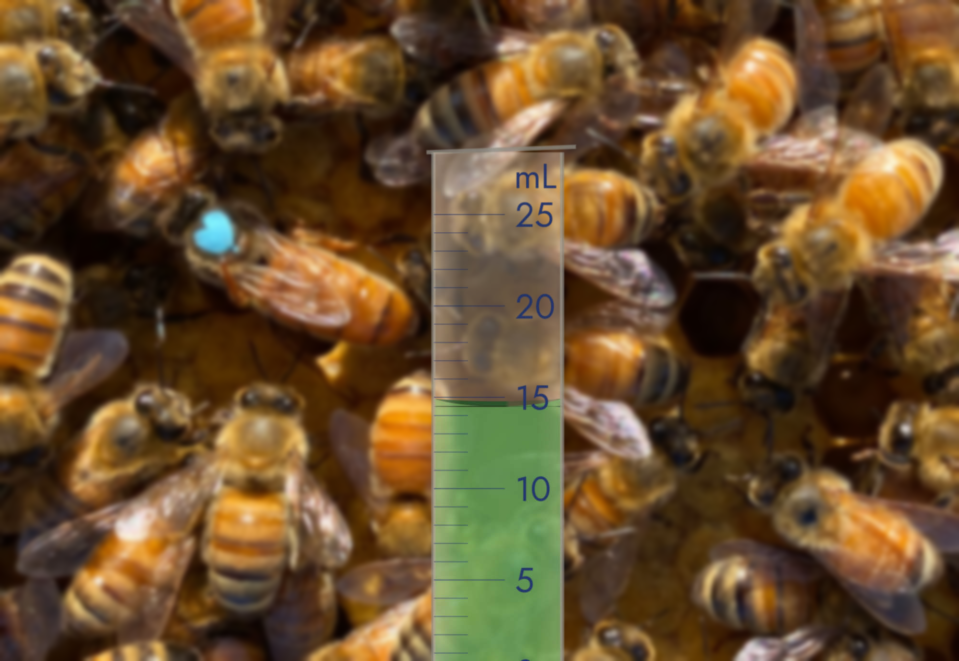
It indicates 14.5 mL
